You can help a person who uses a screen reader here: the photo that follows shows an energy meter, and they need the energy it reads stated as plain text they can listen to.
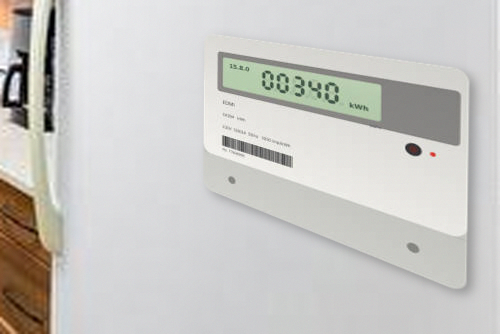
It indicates 340 kWh
